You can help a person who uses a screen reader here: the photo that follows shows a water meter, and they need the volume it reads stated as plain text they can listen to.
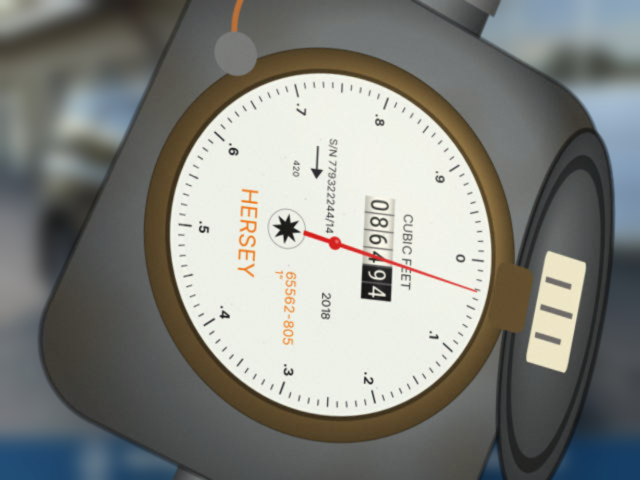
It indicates 86494.03 ft³
